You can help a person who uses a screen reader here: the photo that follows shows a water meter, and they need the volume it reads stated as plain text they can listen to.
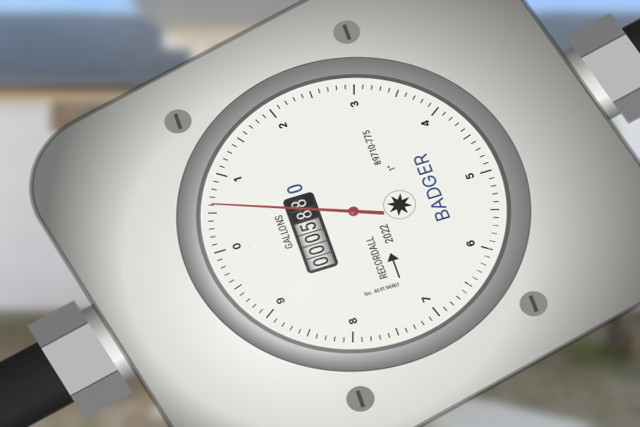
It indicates 5880.6 gal
